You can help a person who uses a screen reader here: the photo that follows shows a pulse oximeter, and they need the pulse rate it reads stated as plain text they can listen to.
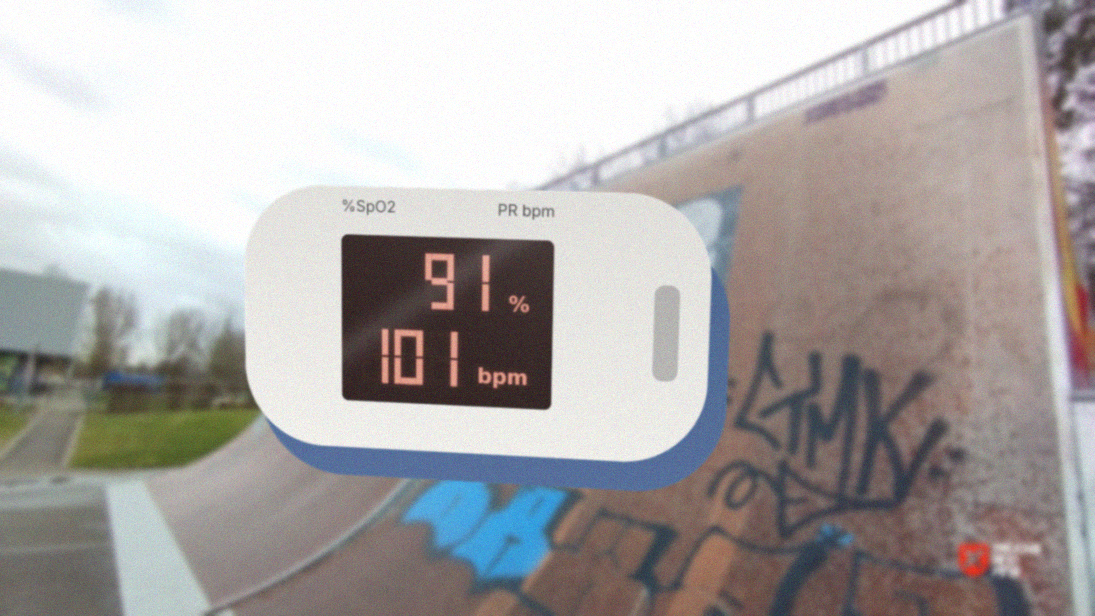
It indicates 101 bpm
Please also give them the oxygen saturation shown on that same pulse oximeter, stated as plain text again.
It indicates 91 %
